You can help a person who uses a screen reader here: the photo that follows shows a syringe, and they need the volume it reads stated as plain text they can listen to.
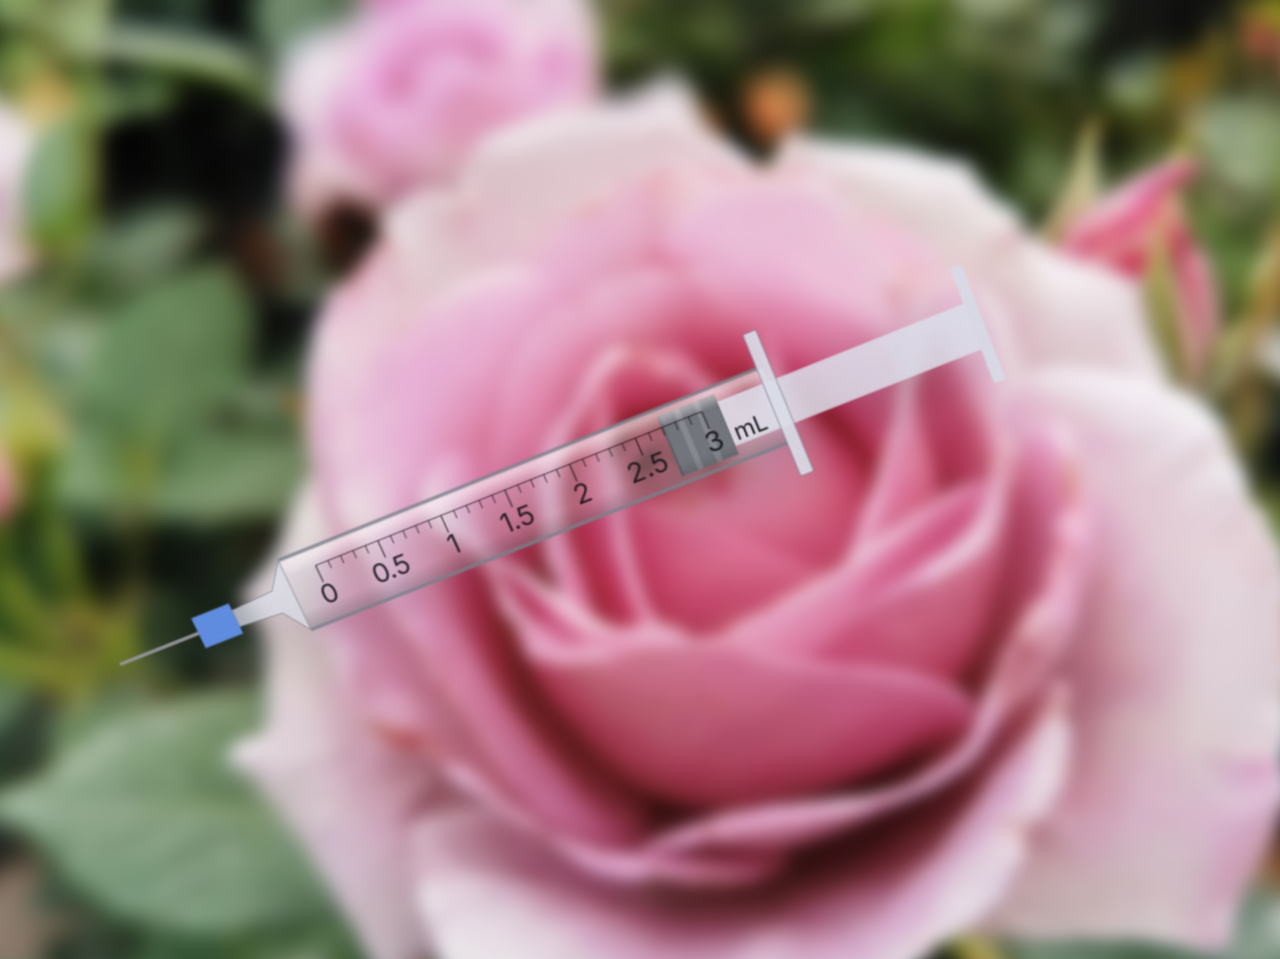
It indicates 2.7 mL
